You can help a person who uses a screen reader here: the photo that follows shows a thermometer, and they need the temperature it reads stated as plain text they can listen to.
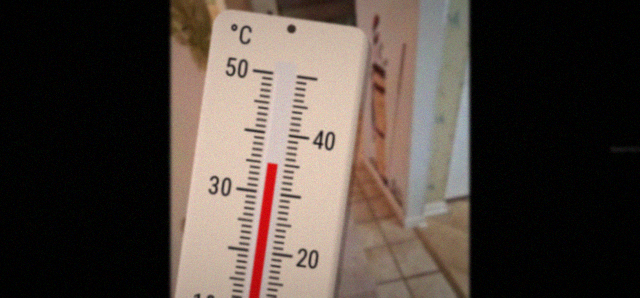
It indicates 35 °C
